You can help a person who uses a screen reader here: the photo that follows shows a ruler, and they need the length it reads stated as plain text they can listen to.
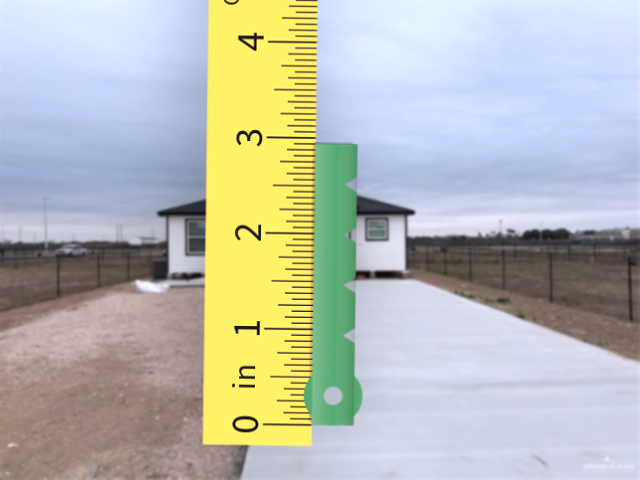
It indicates 2.9375 in
